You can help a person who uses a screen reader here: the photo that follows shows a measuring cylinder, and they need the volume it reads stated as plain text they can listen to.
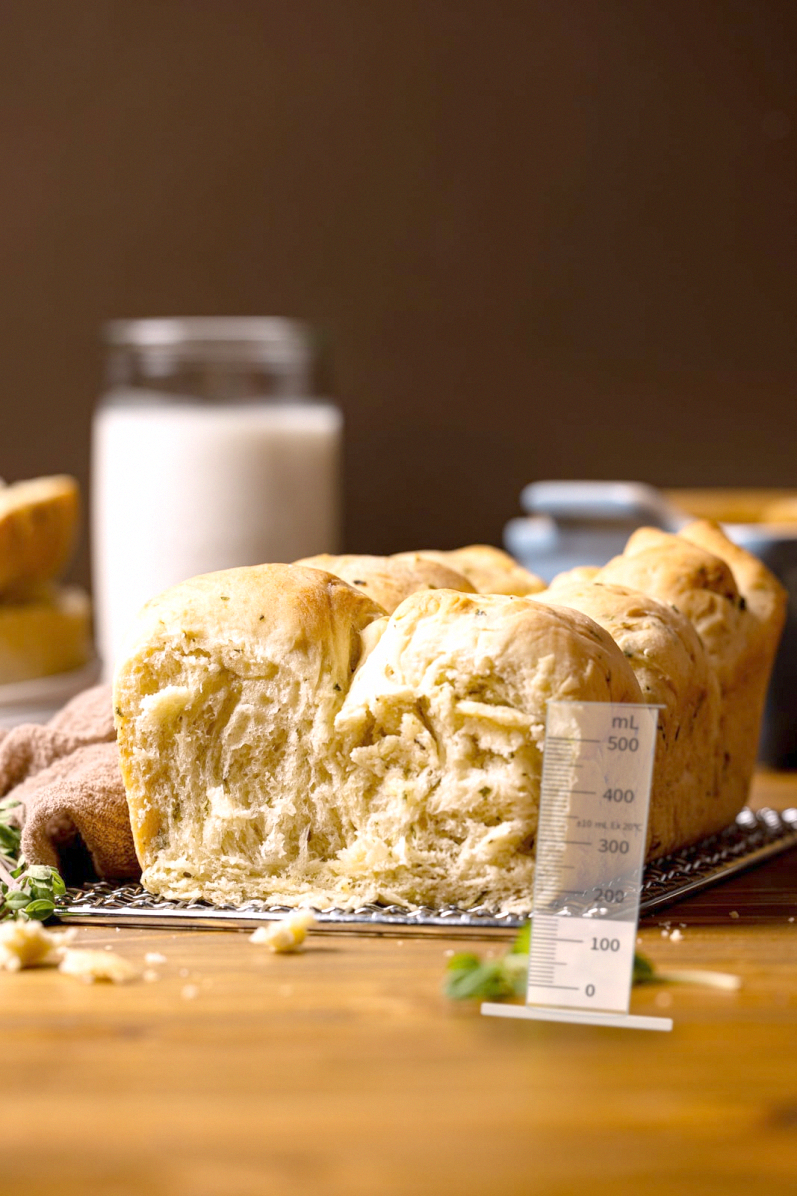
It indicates 150 mL
